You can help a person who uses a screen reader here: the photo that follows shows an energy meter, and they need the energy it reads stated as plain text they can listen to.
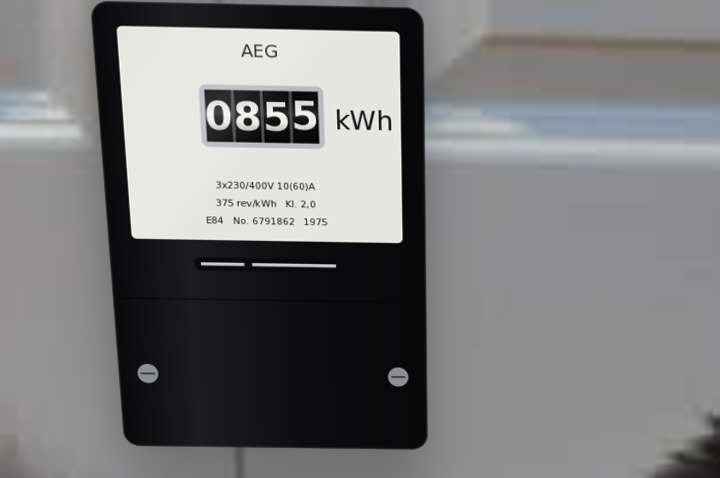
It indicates 855 kWh
